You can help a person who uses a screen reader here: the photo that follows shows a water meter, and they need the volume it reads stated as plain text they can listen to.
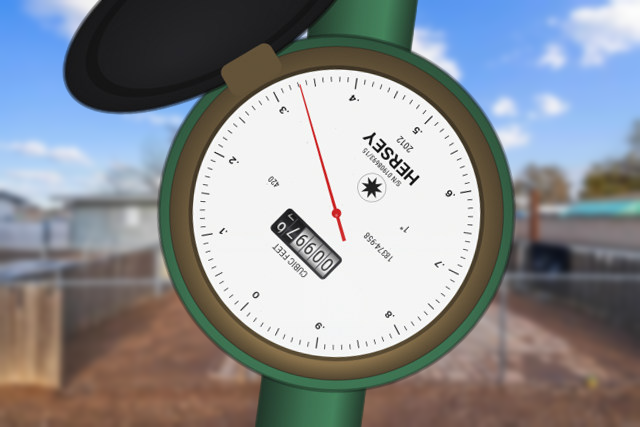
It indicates 9976.33 ft³
